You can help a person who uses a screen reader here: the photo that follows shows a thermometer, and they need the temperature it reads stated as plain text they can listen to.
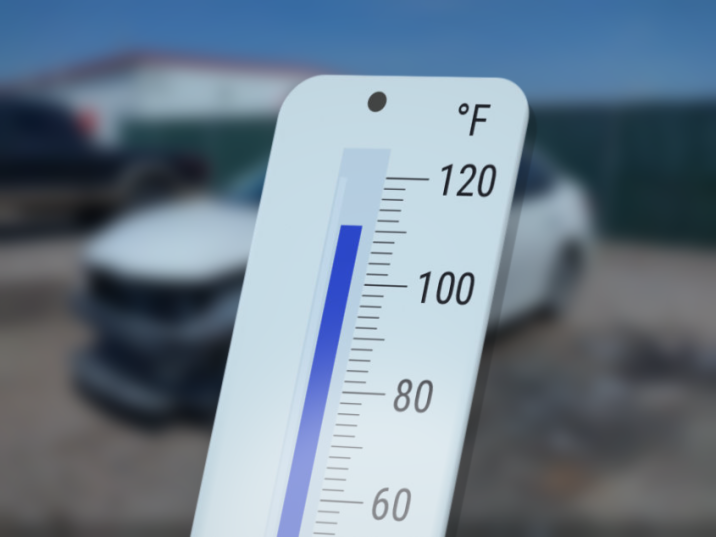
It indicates 111 °F
